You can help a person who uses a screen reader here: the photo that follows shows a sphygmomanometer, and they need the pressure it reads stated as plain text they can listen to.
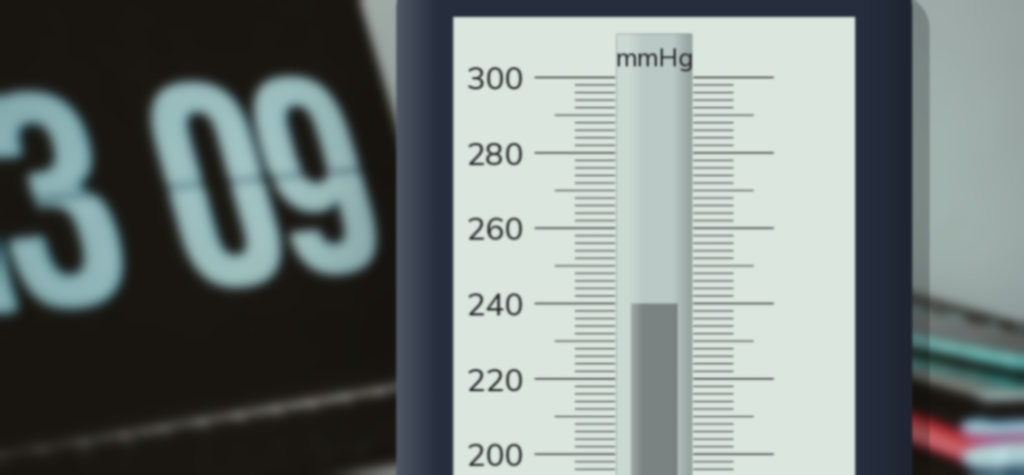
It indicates 240 mmHg
